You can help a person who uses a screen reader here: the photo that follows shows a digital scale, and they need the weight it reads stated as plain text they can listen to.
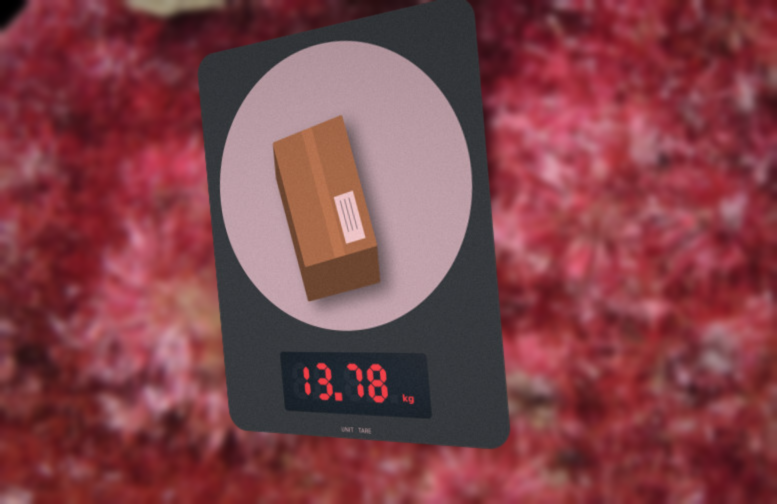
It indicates 13.78 kg
